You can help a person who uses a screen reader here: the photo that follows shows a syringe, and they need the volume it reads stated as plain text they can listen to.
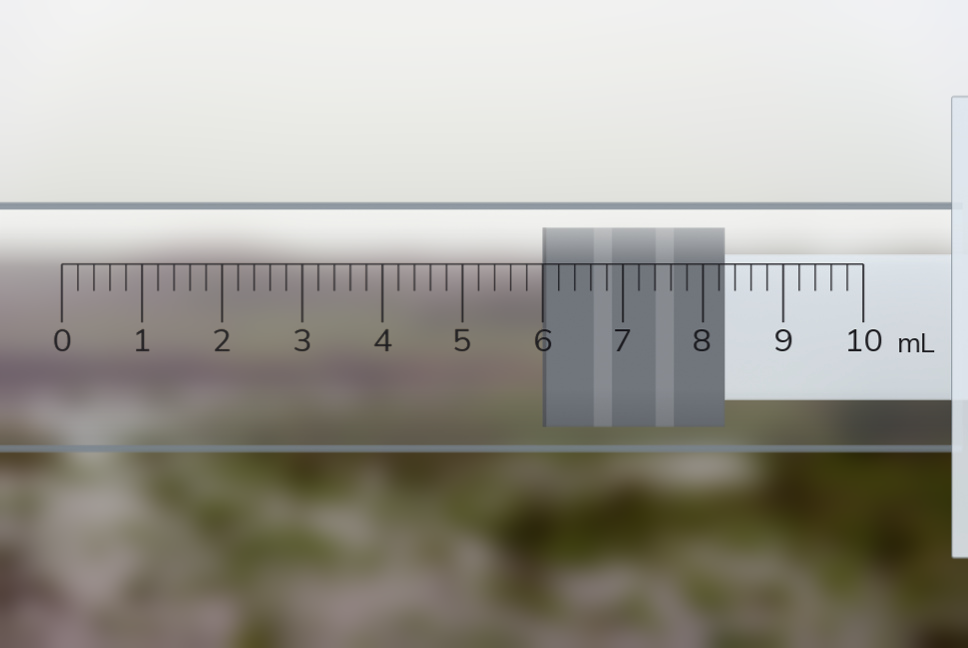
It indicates 6 mL
